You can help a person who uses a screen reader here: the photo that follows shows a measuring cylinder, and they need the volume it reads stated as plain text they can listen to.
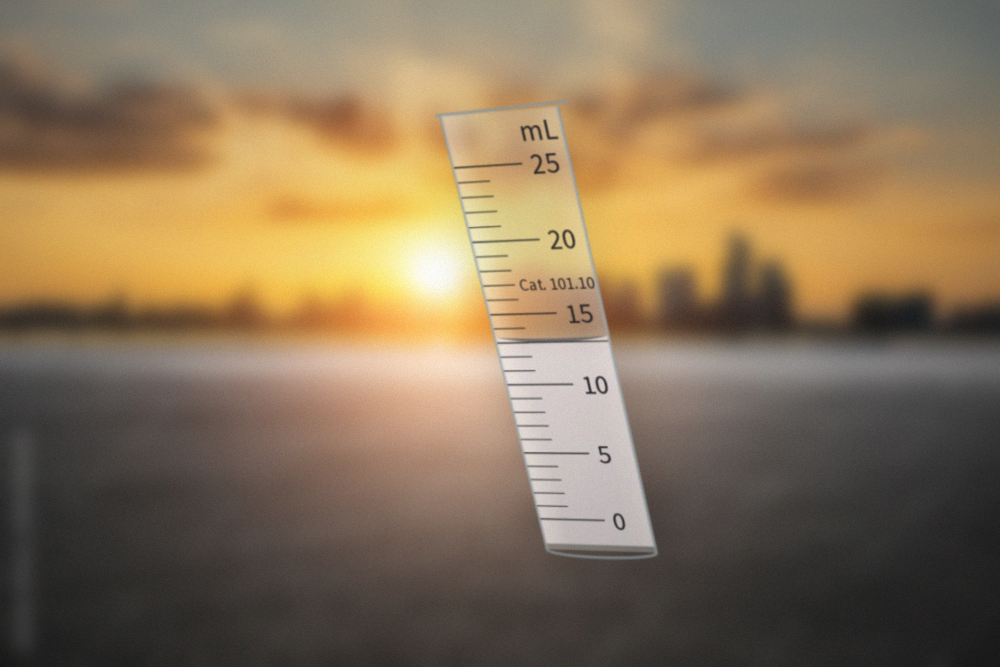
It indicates 13 mL
